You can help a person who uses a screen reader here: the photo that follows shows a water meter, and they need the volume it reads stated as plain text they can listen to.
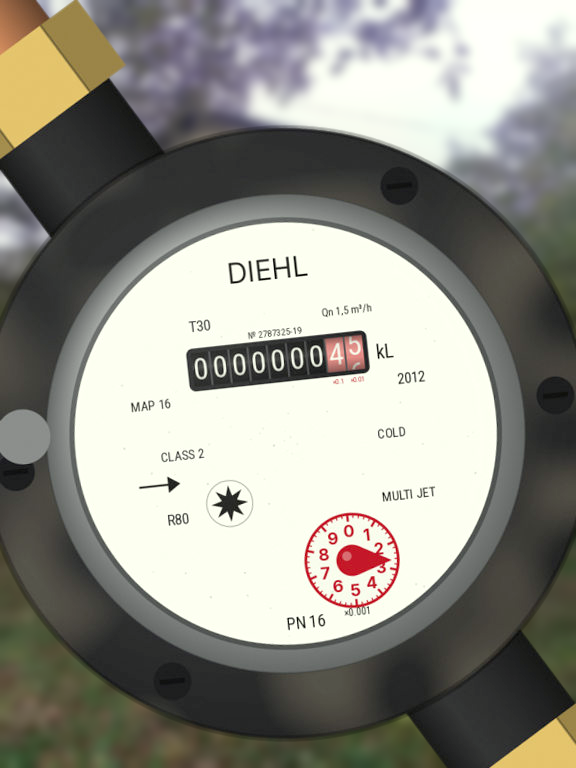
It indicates 0.452 kL
